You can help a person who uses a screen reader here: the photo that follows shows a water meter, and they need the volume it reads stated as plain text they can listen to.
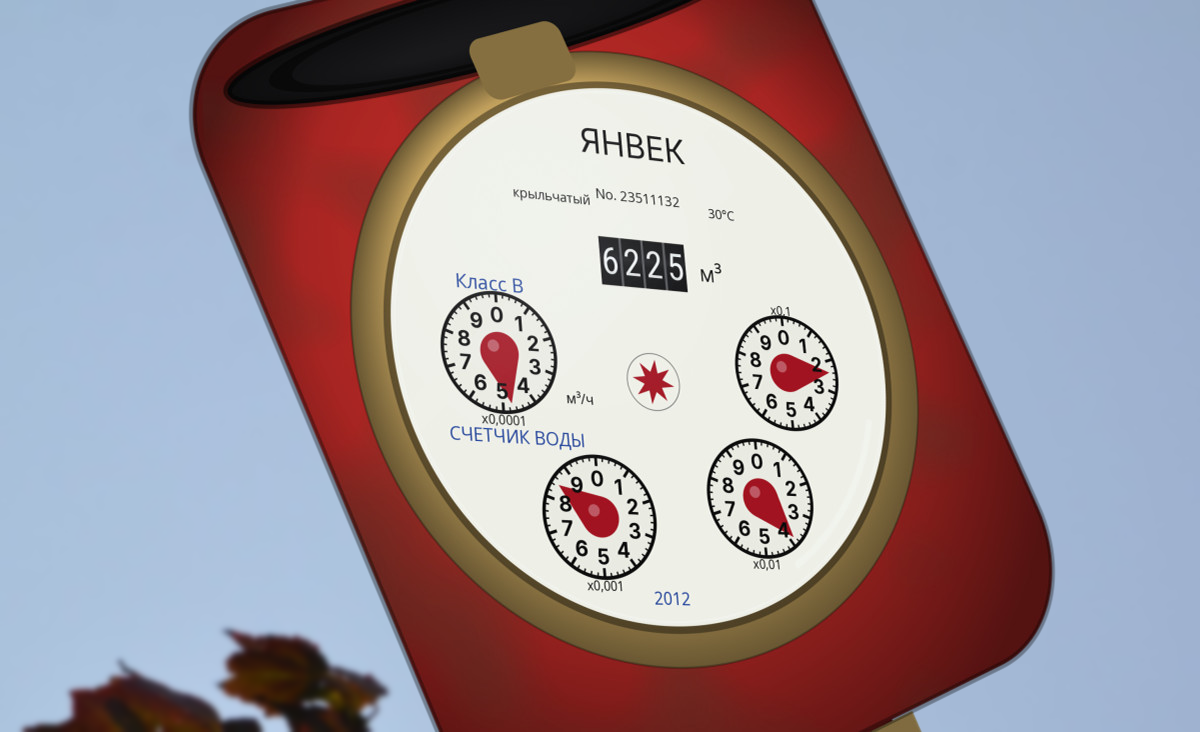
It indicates 6225.2384 m³
